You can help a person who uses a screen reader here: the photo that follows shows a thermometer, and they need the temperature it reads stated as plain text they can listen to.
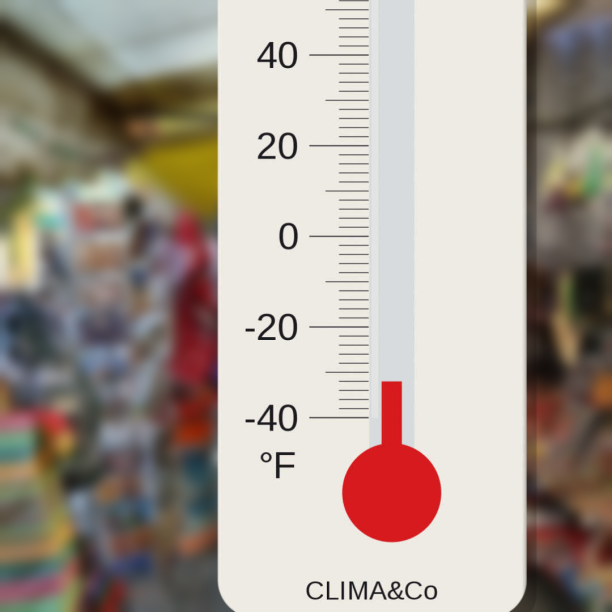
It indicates -32 °F
